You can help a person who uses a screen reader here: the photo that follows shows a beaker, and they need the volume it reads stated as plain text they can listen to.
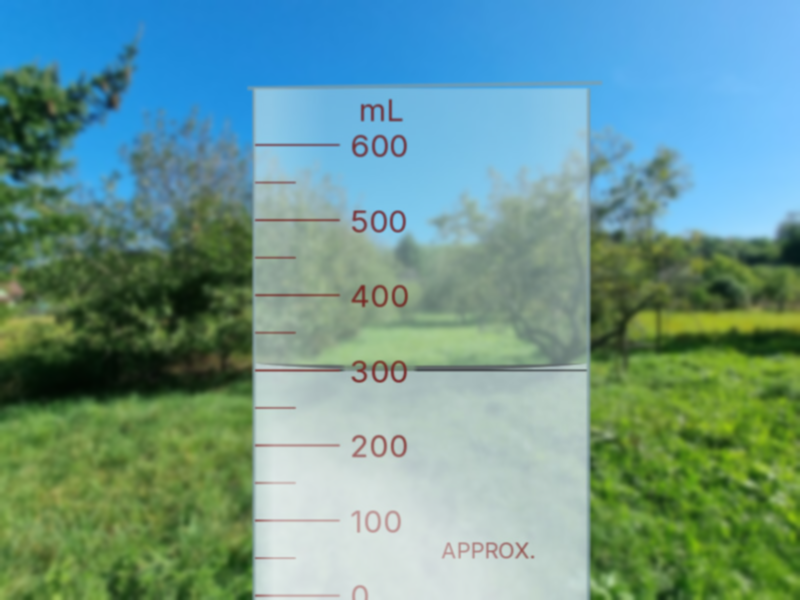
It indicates 300 mL
